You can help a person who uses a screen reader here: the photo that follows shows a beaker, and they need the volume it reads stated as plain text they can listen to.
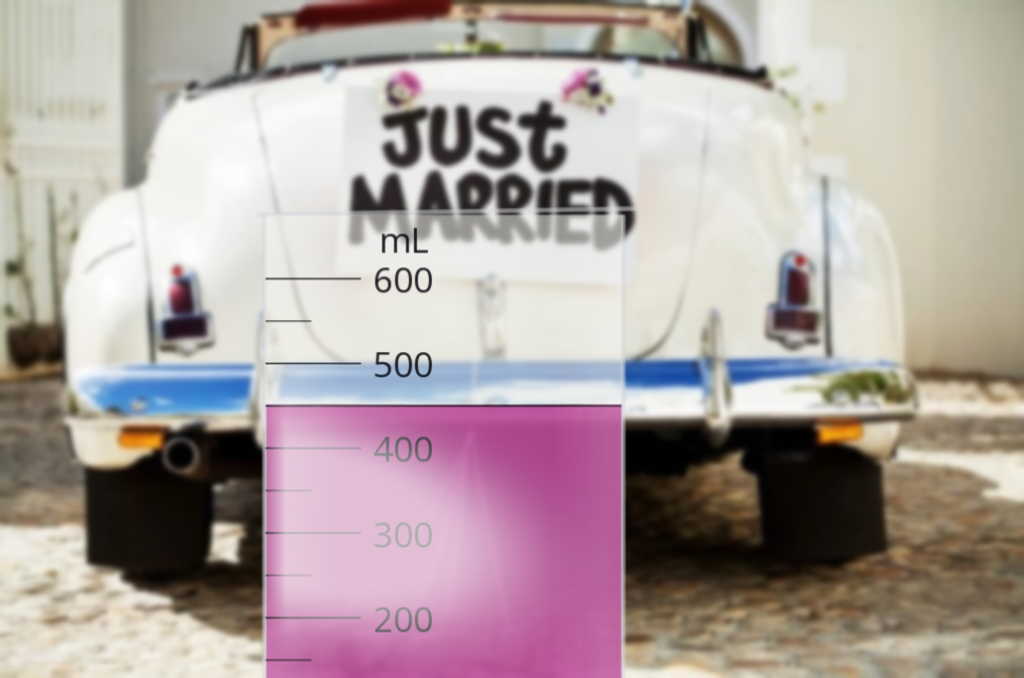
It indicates 450 mL
